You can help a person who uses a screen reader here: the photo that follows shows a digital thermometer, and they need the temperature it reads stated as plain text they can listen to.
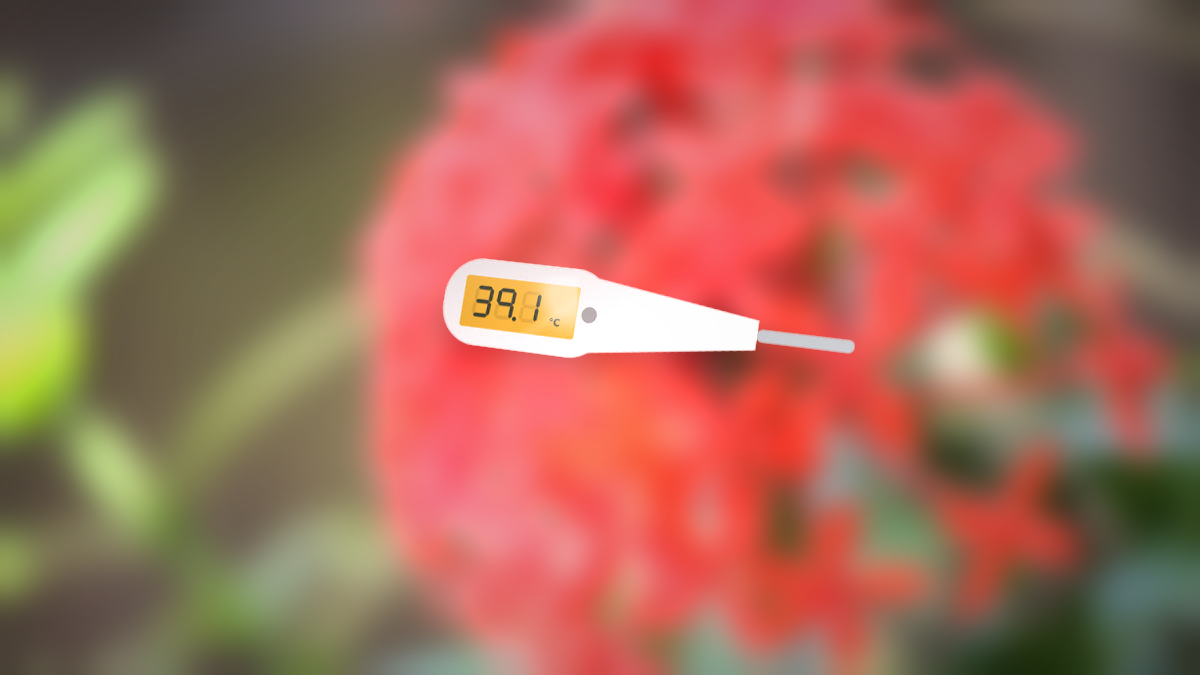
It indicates 39.1 °C
